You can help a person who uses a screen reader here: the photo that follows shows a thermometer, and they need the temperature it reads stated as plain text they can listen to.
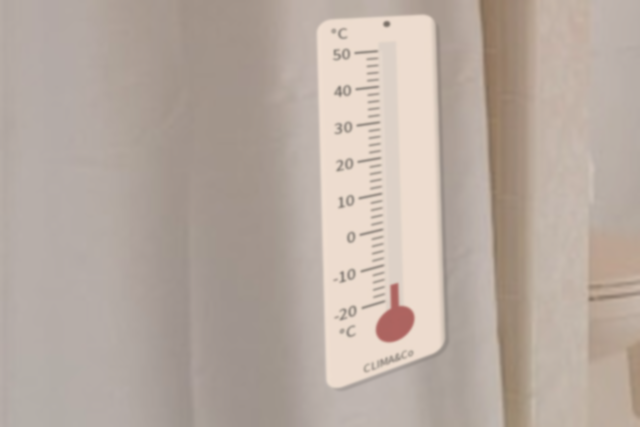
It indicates -16 °C
